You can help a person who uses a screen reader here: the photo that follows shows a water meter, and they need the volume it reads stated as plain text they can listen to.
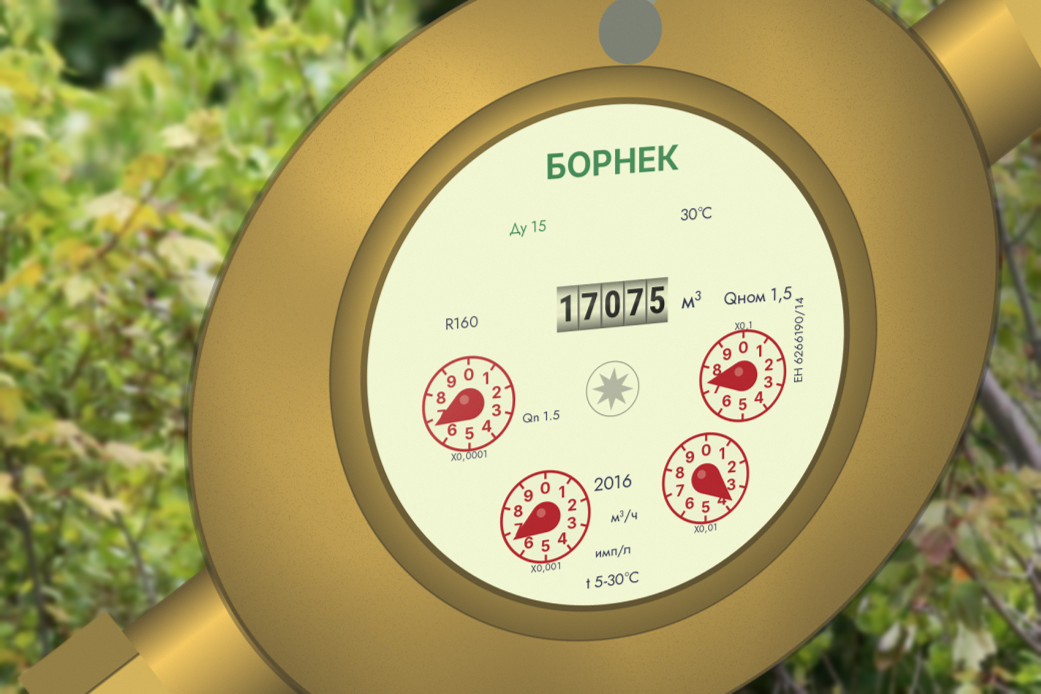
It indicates 17075.7366 m³
